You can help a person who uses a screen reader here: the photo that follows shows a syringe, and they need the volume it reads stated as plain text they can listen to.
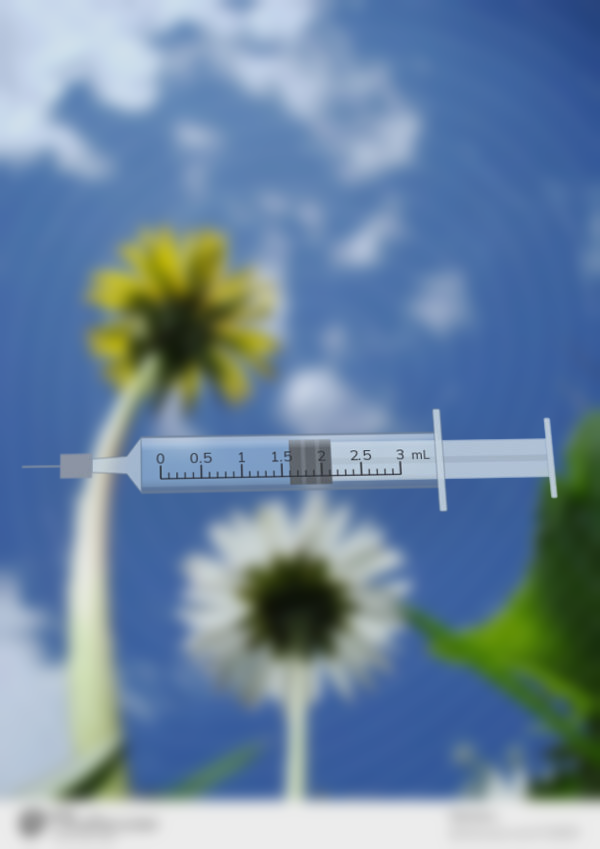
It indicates 1.6 mL
